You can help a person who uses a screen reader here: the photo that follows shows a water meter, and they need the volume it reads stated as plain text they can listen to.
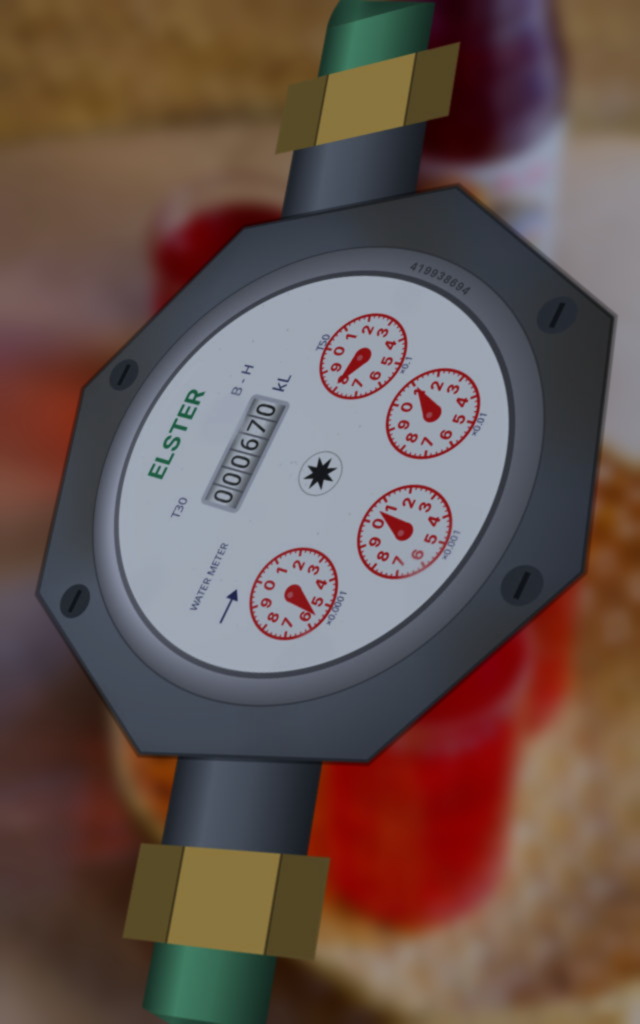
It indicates 670.8105 kL
